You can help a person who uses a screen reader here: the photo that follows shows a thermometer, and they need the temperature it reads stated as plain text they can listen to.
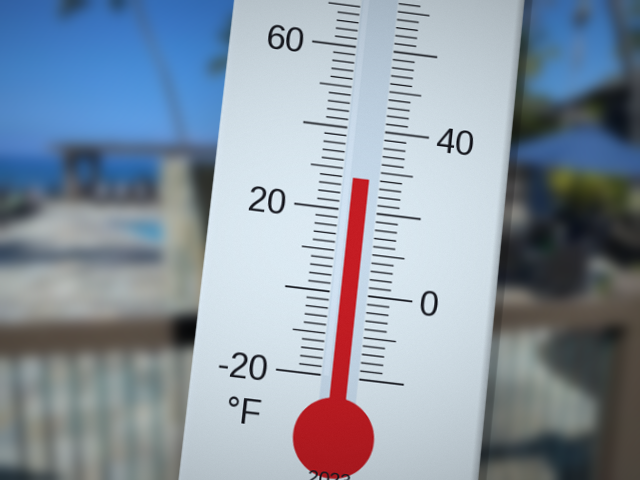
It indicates 28 °F
